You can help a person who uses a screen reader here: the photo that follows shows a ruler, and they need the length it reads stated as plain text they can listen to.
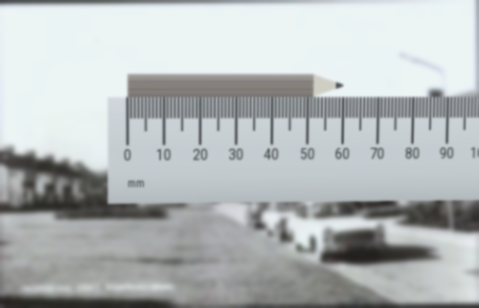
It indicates 60 mm
